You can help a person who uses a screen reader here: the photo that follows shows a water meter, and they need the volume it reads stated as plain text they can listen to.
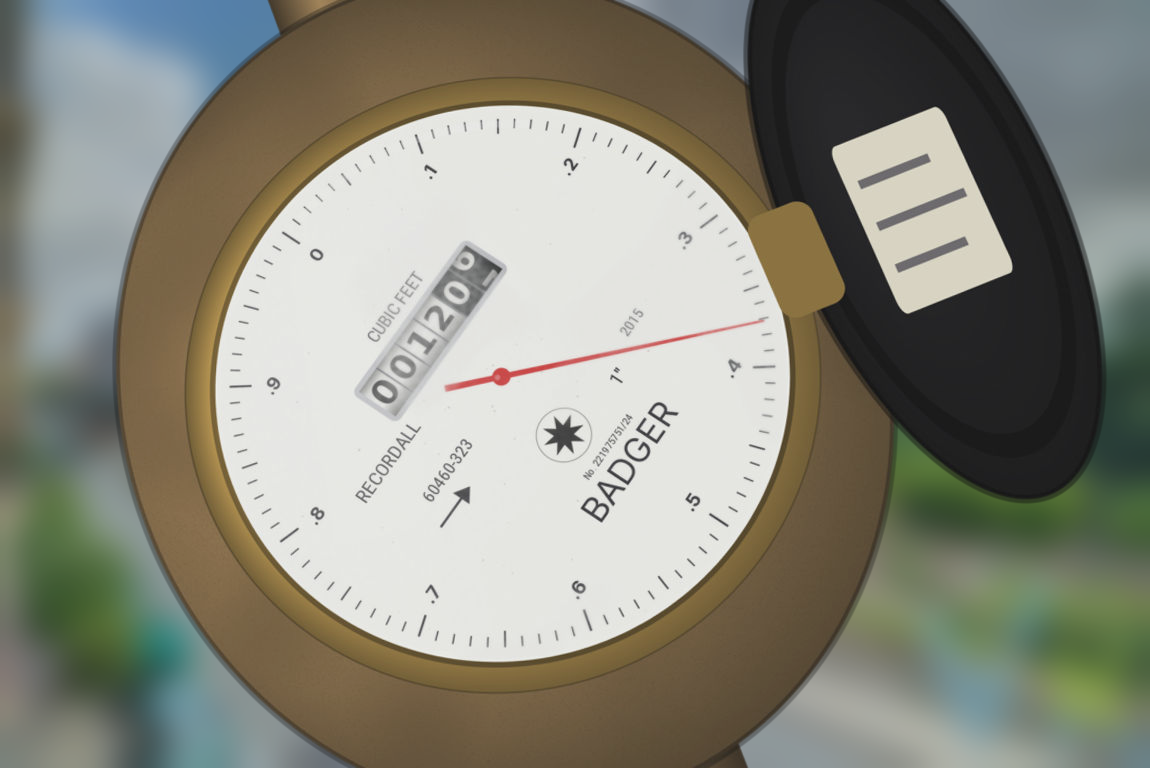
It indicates 1206.37 ft³
